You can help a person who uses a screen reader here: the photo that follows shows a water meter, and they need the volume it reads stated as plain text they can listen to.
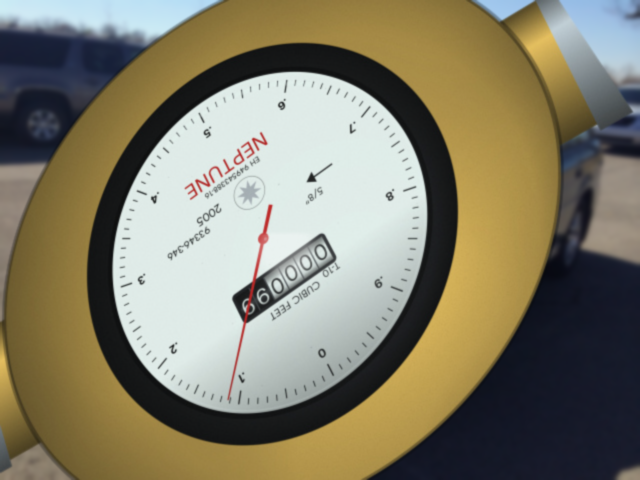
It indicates 99.11 ft³
